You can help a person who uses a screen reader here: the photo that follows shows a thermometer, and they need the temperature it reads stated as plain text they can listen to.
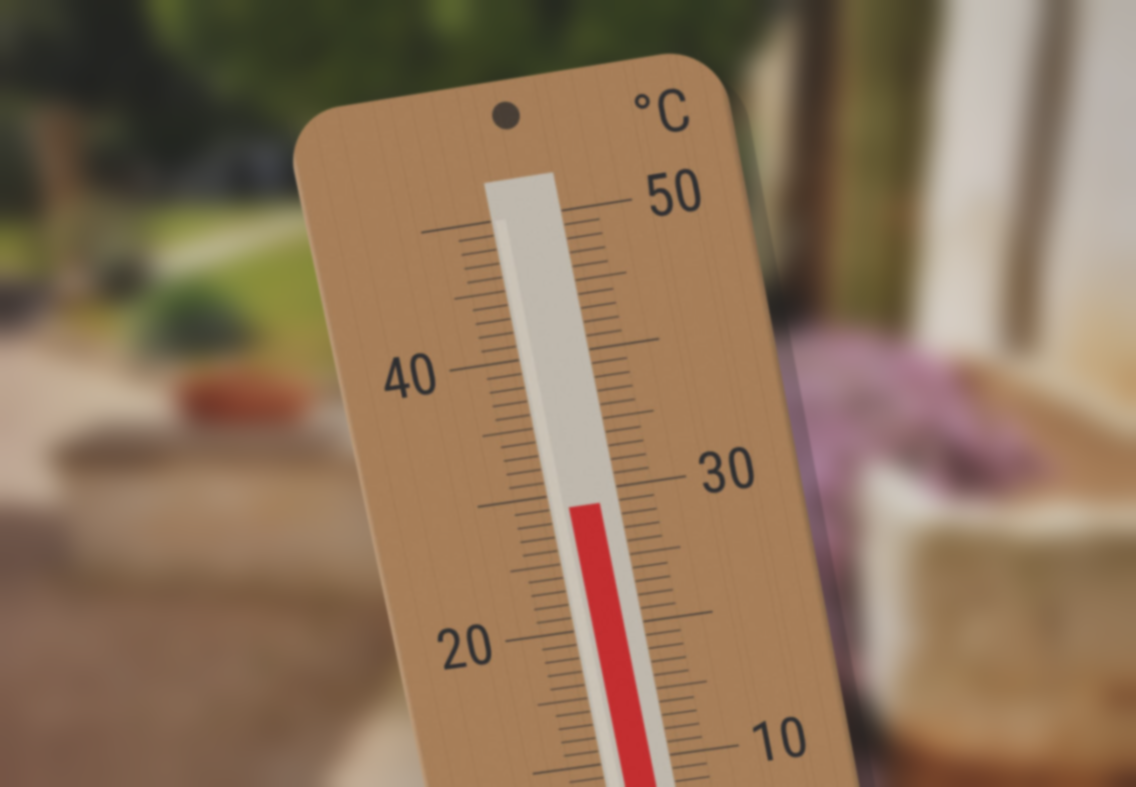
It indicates 29 °C
